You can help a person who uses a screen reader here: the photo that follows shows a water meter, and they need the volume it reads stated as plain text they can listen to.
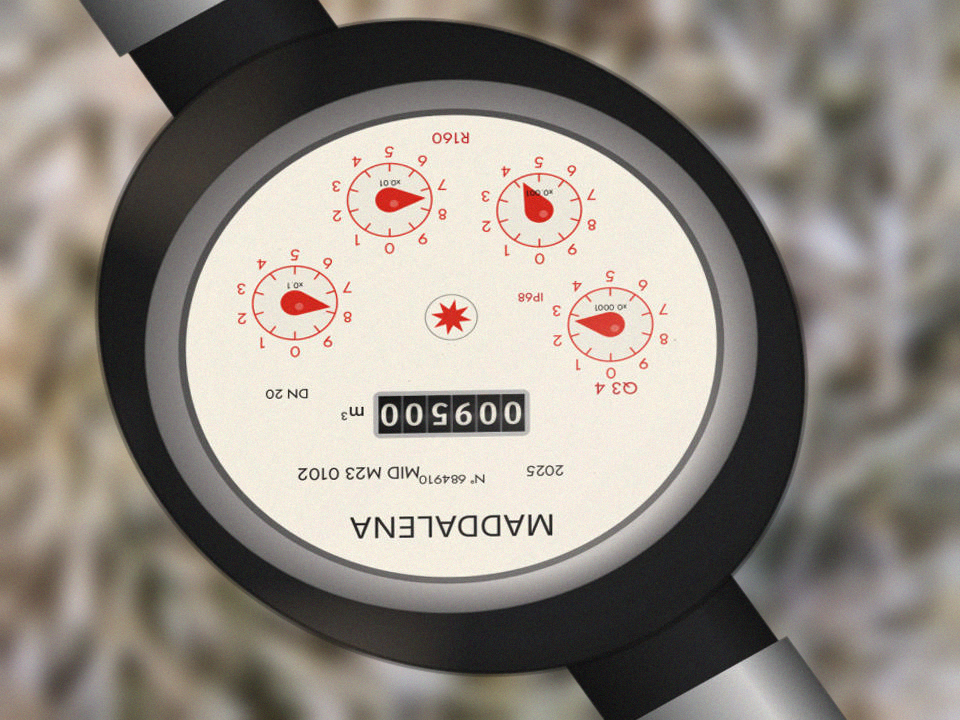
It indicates 9500.7742 m³
